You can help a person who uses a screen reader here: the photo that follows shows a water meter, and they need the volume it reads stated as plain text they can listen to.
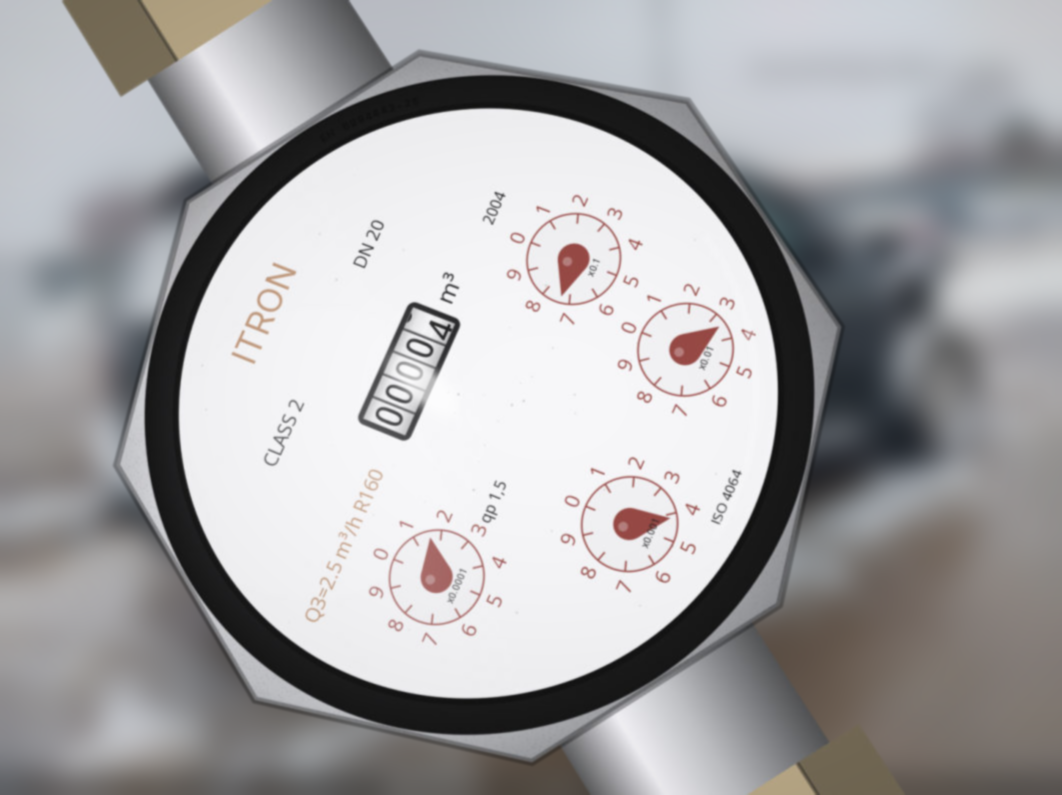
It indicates 3.7341 m³
